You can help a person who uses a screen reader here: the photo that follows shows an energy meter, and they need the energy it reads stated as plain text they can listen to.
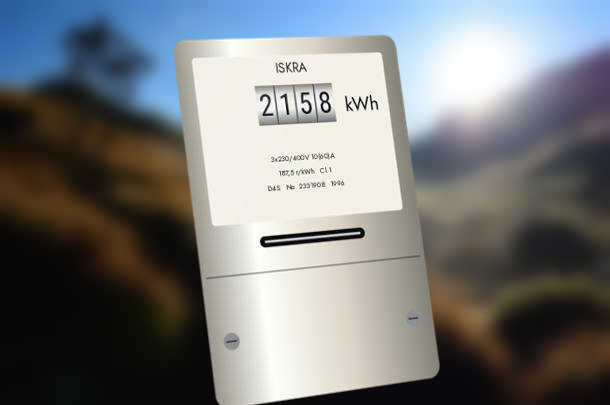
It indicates 2158 kWh
